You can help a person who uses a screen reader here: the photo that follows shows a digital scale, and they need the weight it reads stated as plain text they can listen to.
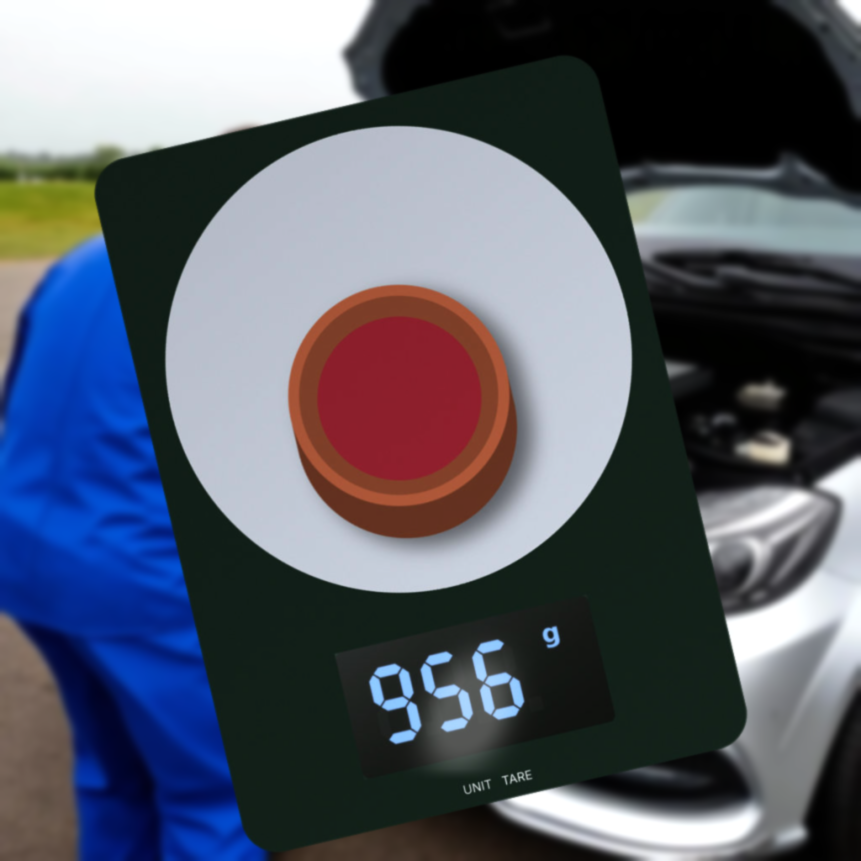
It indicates 956 g
